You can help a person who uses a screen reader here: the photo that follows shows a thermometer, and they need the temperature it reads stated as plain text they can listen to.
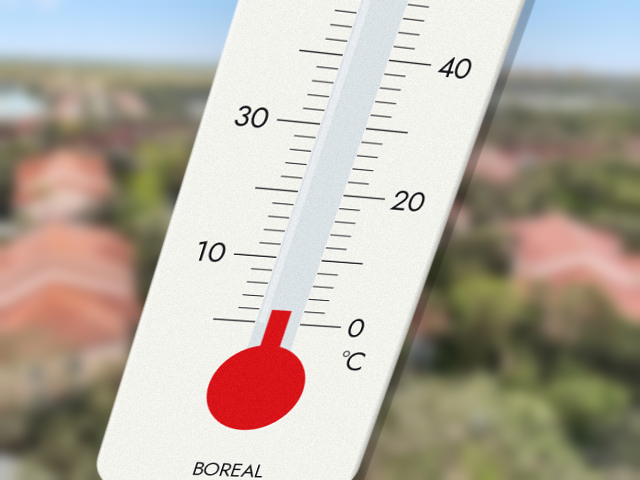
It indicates 2 °C
